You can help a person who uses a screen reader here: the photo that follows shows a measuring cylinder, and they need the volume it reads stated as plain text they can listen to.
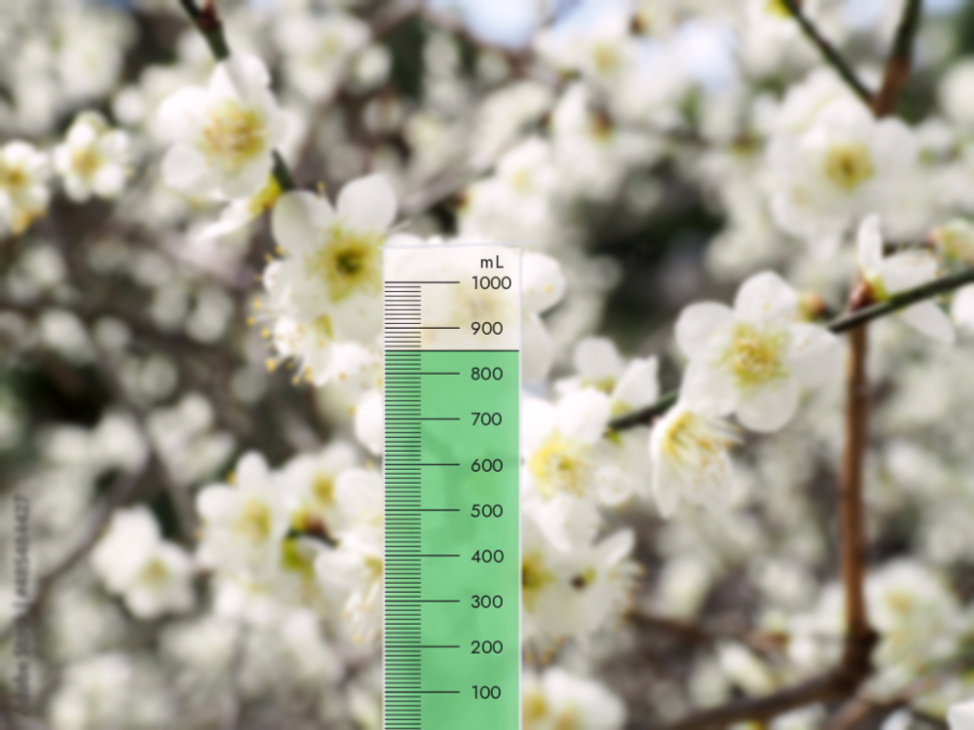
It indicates 850 mL
